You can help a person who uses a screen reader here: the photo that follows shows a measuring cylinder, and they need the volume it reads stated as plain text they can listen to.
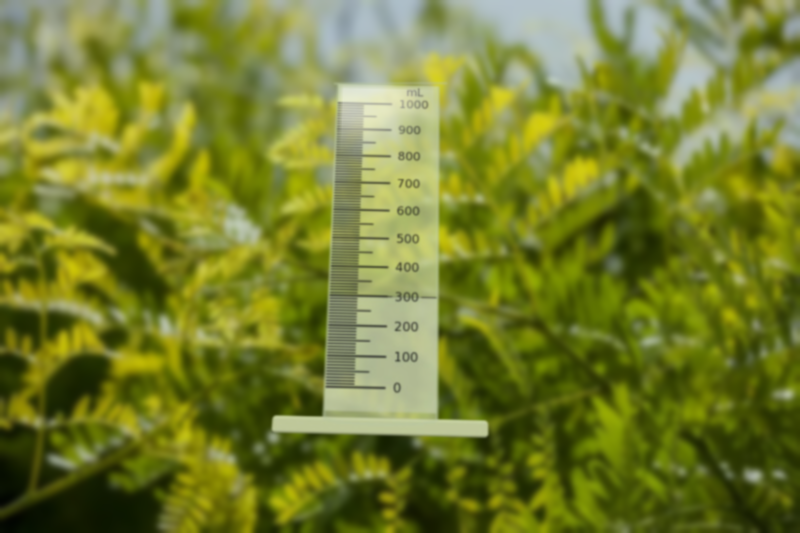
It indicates 300 mL
